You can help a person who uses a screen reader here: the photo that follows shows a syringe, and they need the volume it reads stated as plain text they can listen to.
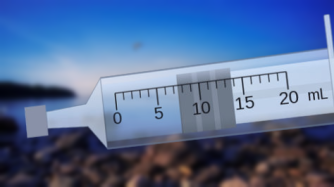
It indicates 7.5 mL
